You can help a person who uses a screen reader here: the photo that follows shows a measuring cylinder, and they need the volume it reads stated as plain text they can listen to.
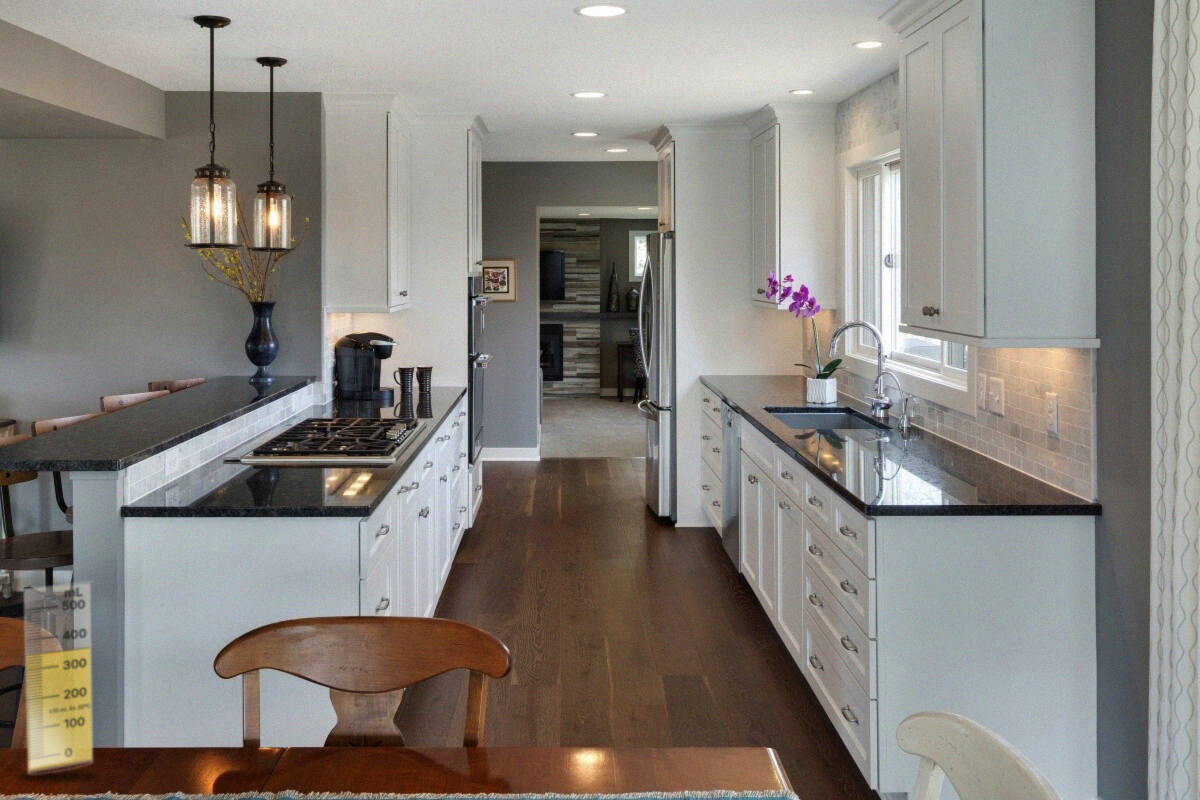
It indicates 350 mL
